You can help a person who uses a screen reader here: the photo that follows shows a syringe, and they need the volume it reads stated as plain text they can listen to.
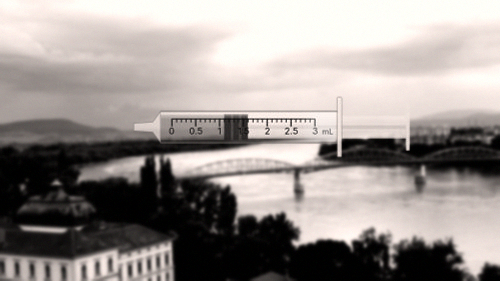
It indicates 1.1 mL
